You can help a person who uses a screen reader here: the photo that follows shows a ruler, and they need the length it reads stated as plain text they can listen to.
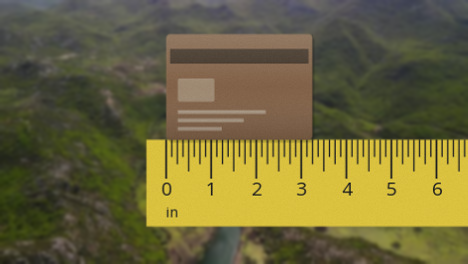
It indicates 3.25 in
